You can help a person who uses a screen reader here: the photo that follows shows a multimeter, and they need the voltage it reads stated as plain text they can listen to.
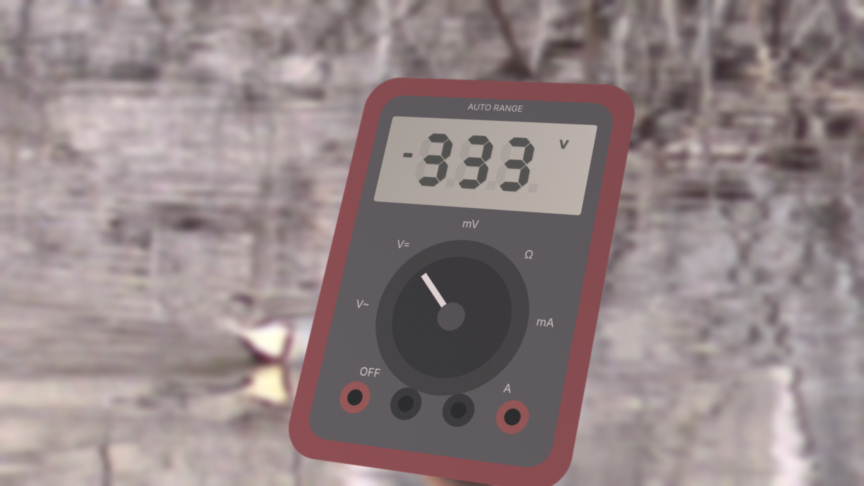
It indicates -333 V
